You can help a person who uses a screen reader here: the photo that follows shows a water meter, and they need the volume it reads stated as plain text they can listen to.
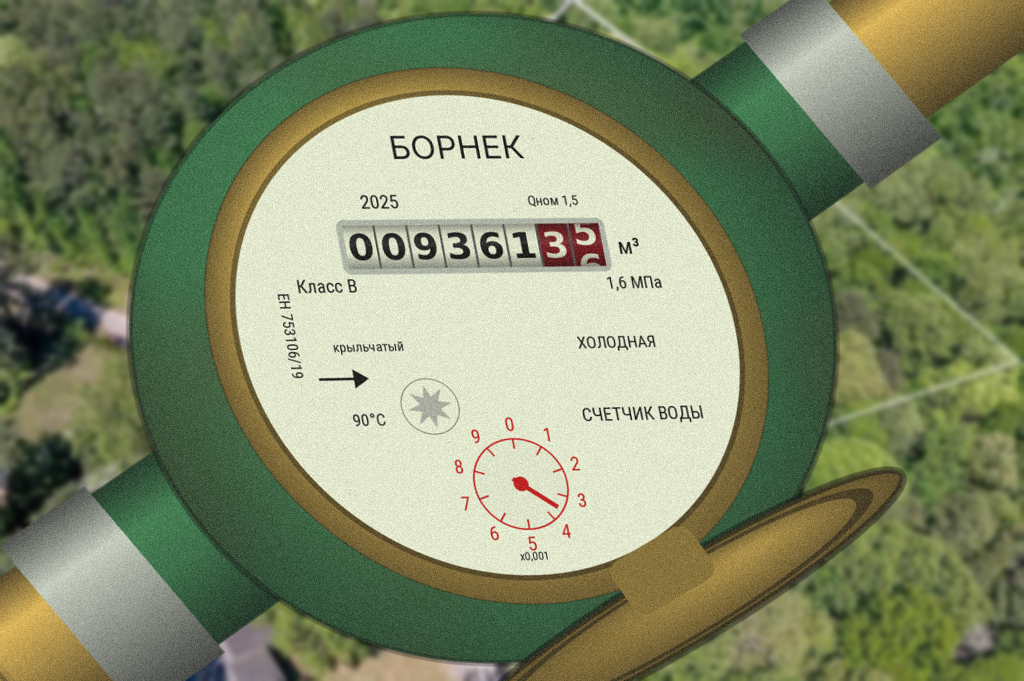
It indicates 9361.353 m³
